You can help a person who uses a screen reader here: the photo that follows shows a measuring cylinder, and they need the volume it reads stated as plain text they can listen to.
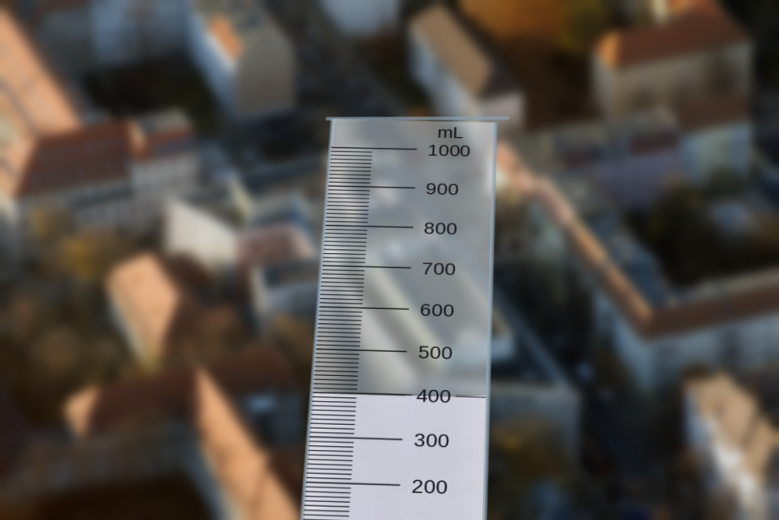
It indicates 400 mL
